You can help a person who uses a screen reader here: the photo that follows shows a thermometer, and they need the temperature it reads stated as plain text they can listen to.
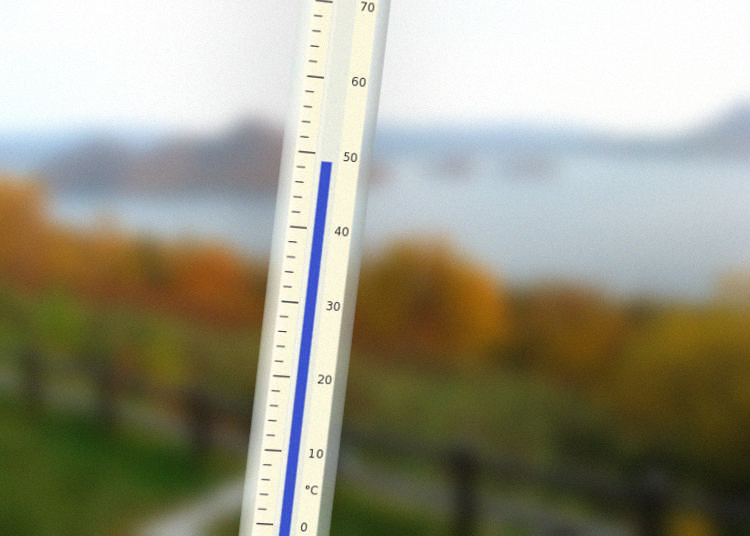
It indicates 49 °C
